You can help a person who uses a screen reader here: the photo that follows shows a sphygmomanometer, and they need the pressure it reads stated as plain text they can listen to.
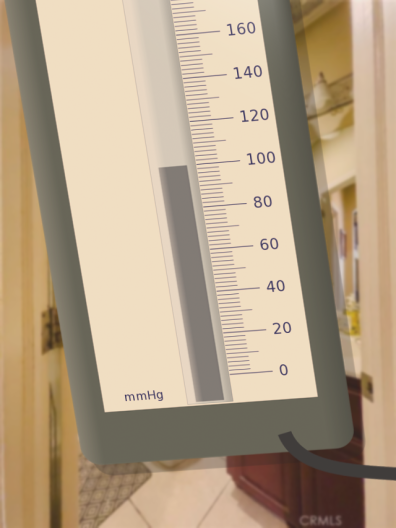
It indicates 100 mmHg
